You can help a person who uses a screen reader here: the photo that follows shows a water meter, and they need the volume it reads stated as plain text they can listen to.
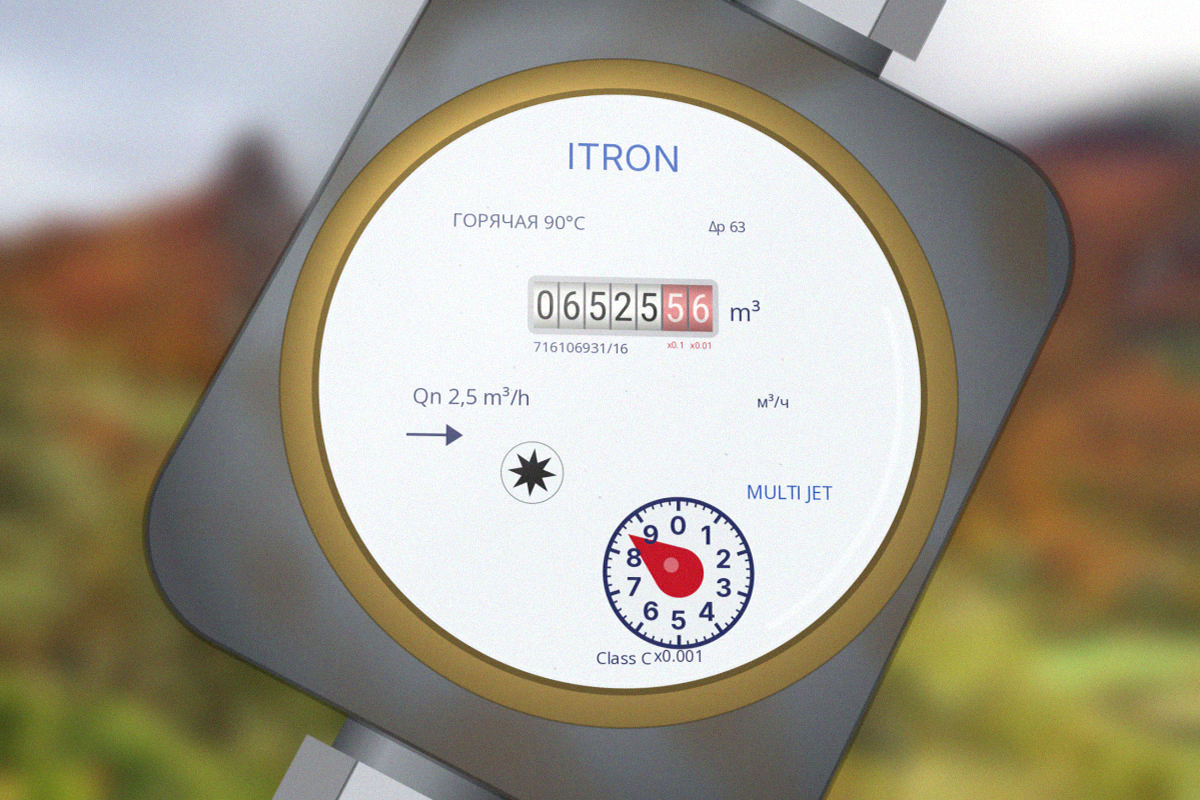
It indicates 6525.568 m³
